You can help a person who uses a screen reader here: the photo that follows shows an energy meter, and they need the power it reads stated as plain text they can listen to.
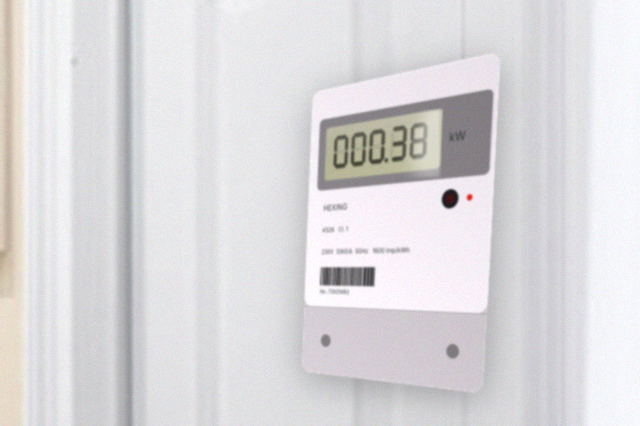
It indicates 0.38 kW
